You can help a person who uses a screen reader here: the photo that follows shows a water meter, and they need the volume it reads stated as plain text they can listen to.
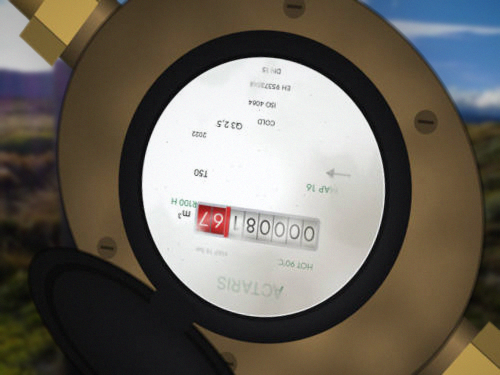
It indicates 81.67 m³
